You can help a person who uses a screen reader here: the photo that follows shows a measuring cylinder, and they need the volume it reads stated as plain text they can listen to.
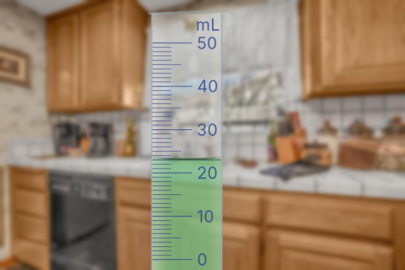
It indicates 23 mL
